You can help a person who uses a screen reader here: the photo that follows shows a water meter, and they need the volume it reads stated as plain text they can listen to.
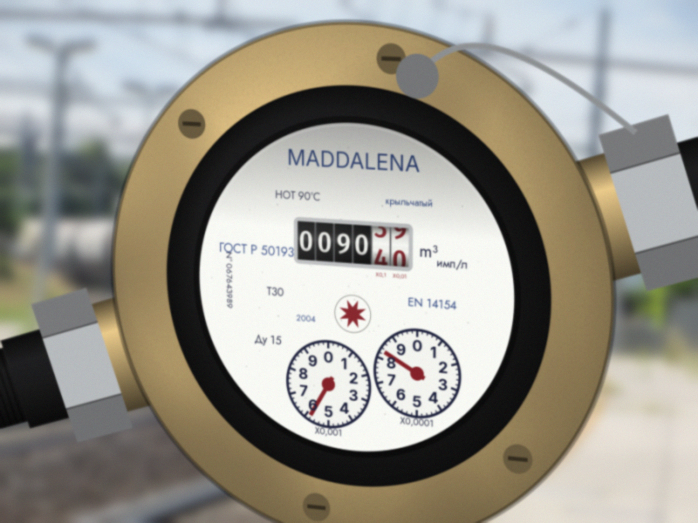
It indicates 90.3958 m³
